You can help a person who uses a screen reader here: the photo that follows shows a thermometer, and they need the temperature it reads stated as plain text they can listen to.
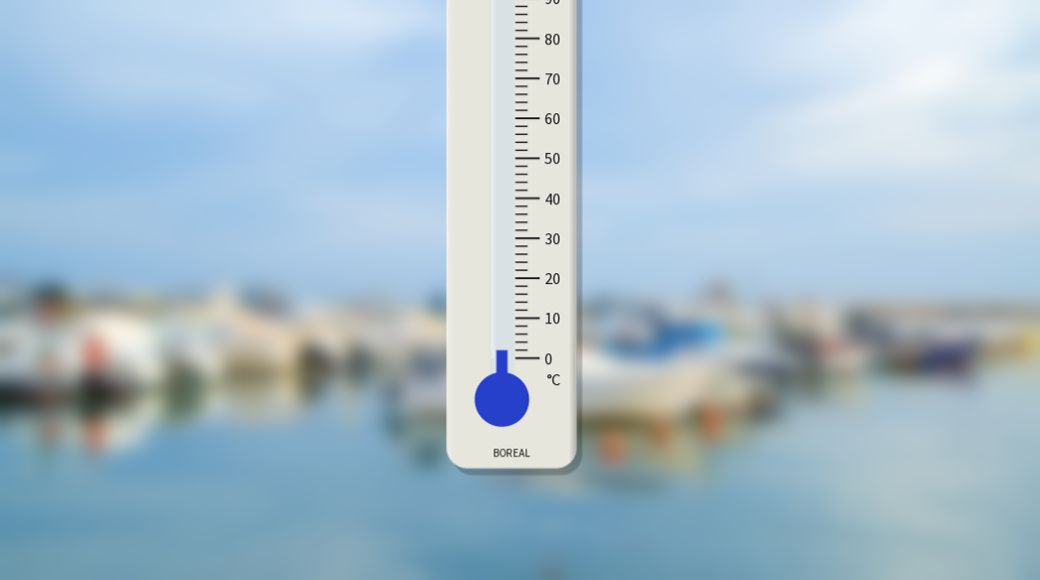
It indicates 2 °C
